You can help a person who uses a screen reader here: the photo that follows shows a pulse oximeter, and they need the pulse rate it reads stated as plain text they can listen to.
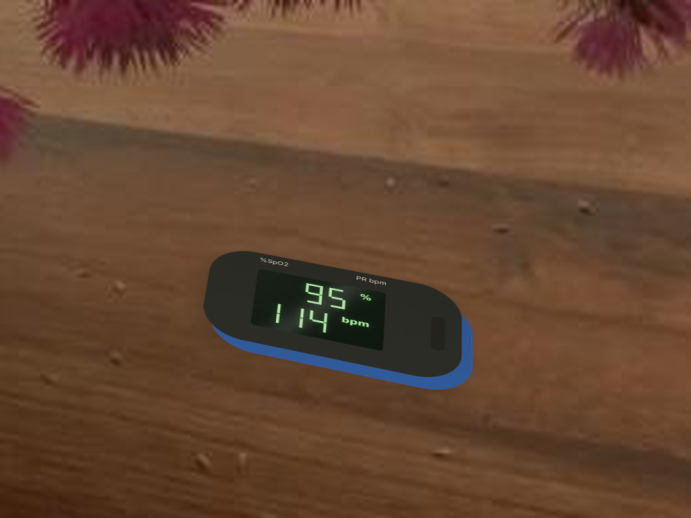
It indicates 114 bpm
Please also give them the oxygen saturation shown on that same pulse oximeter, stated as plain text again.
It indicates 95 %
